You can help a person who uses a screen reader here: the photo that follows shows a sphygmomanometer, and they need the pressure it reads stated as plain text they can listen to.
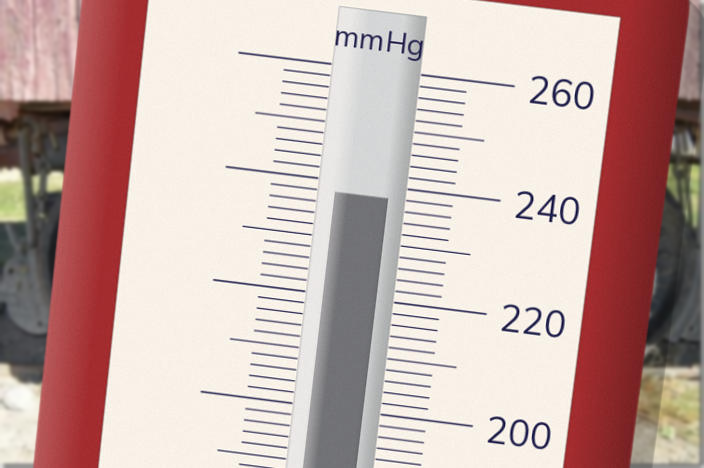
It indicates 238 mmHg
